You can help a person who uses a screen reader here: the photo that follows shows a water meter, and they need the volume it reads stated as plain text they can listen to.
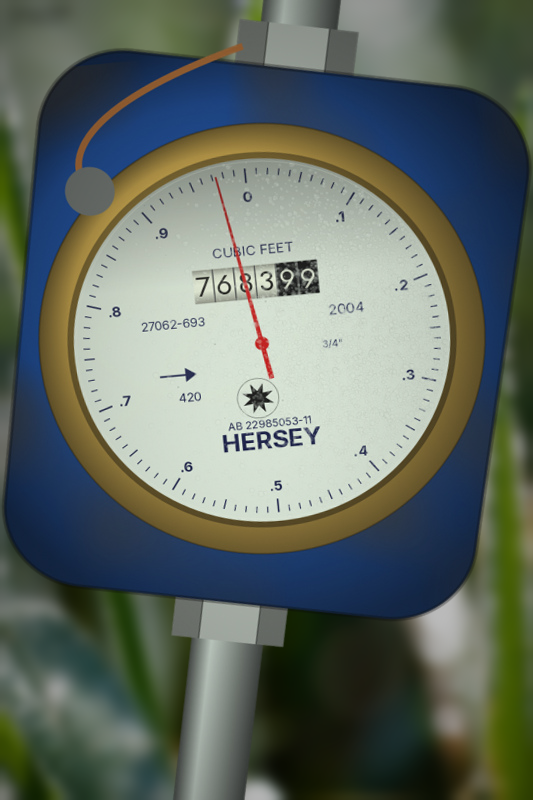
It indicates 768398.97 ft³
